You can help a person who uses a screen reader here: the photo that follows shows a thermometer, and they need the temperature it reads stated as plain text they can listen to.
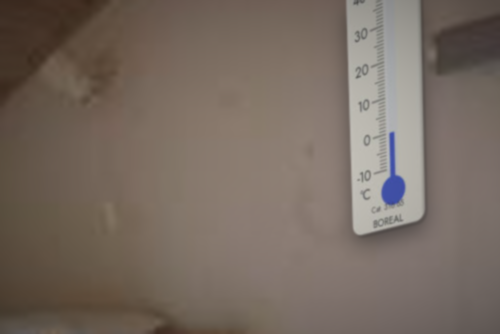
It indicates 0 °C
